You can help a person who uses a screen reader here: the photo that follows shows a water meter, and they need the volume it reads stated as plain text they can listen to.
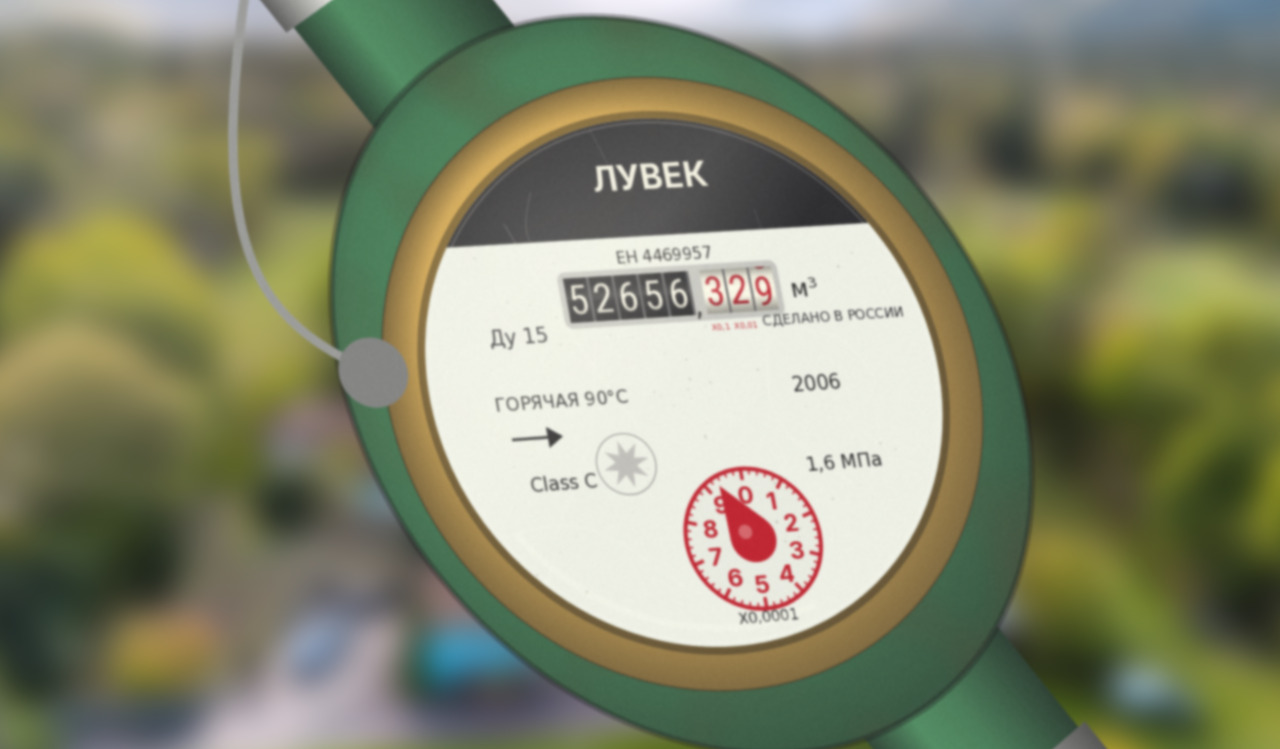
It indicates 52656.3289 m³
